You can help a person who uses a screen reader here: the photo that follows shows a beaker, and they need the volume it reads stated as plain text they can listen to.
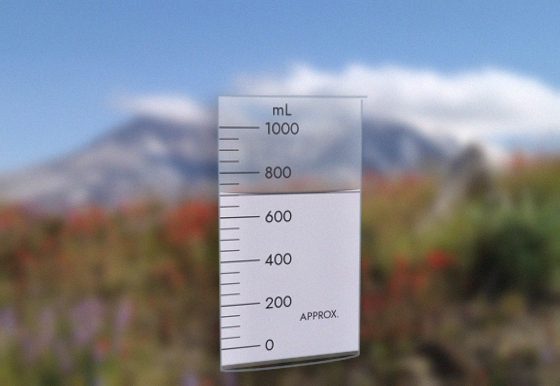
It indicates 700 mL
